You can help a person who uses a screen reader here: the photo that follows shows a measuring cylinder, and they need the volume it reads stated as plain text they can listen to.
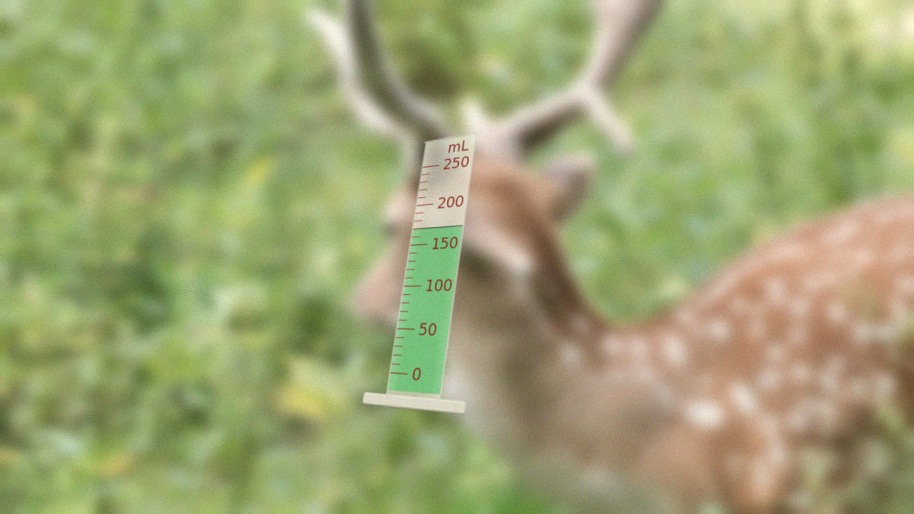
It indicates 170 mL
